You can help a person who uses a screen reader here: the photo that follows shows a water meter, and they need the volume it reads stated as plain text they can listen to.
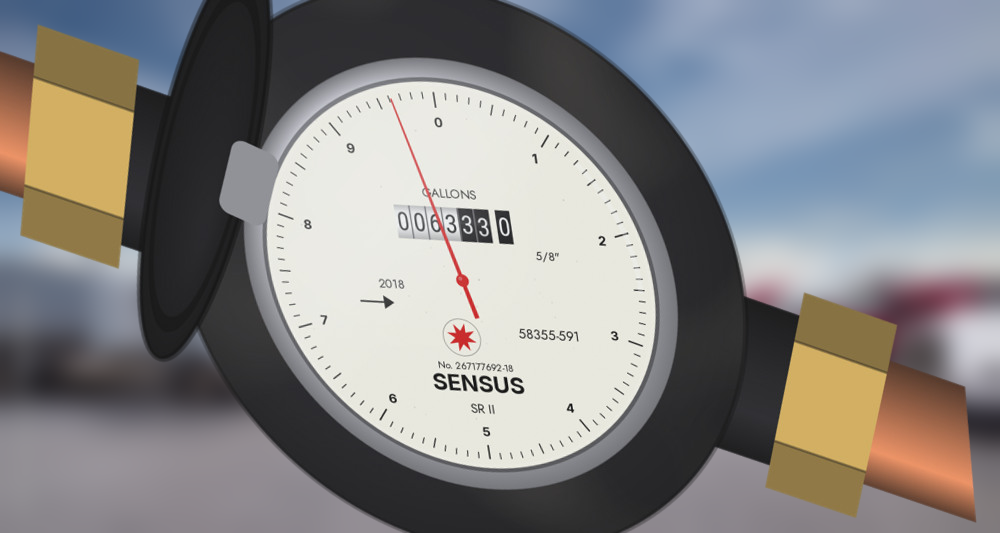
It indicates 63329.6 gal
